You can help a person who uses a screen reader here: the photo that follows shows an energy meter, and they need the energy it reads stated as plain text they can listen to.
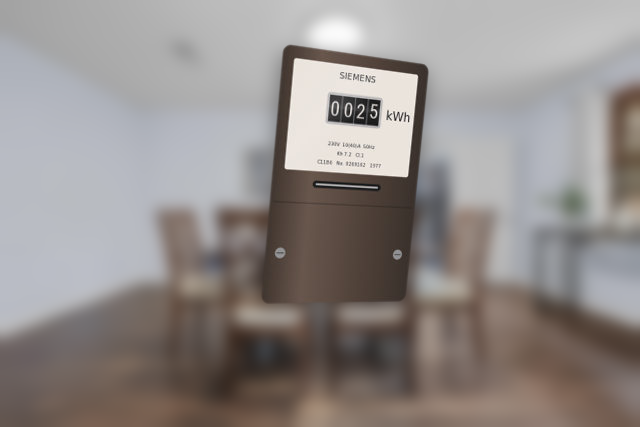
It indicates 25 kWh
